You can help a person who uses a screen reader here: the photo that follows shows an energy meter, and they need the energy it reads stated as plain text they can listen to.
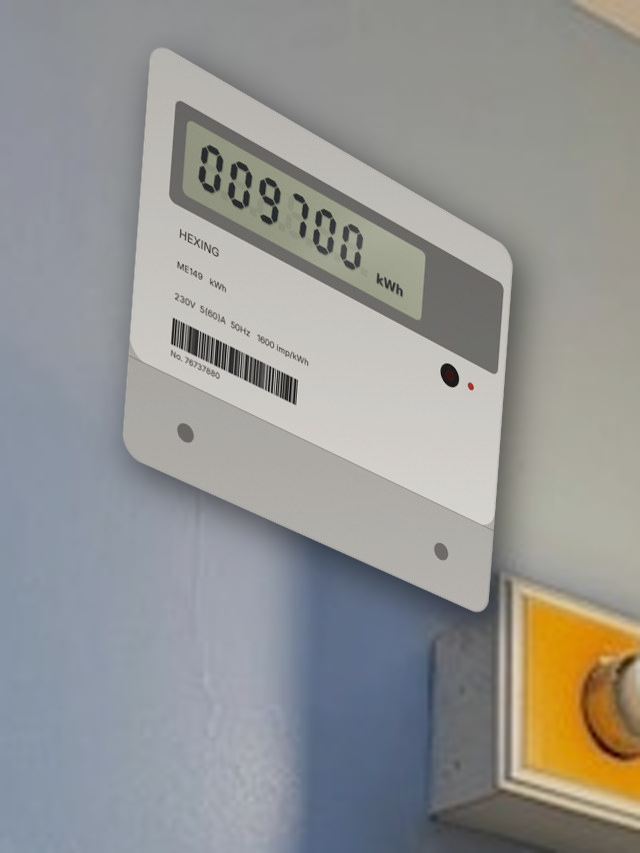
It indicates 9700 kWh
